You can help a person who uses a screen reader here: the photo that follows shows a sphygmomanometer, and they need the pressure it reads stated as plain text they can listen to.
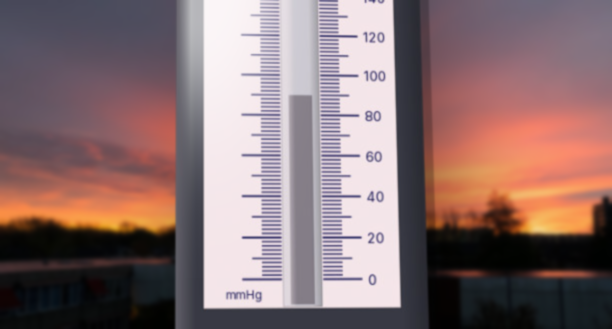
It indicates 90 mmHg
